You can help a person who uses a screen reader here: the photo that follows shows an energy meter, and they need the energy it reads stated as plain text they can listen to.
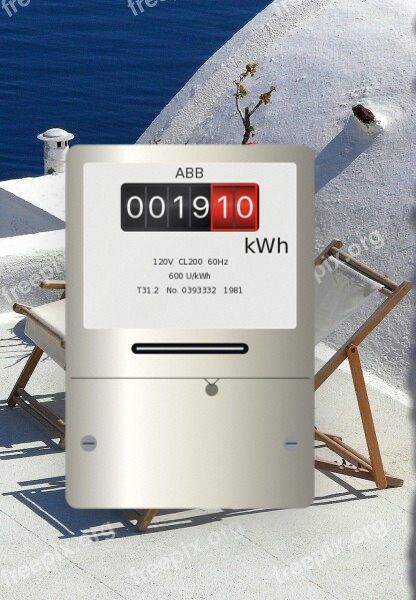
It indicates 19.10 kWh
